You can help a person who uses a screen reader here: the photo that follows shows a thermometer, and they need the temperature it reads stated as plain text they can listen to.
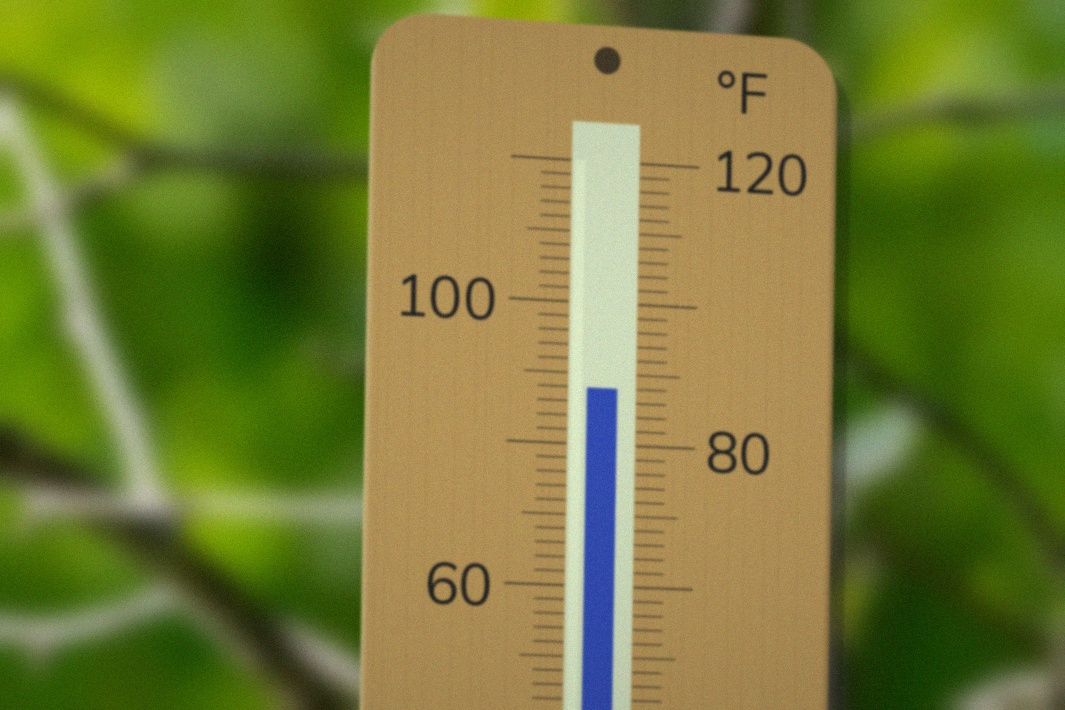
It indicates 88 °F
